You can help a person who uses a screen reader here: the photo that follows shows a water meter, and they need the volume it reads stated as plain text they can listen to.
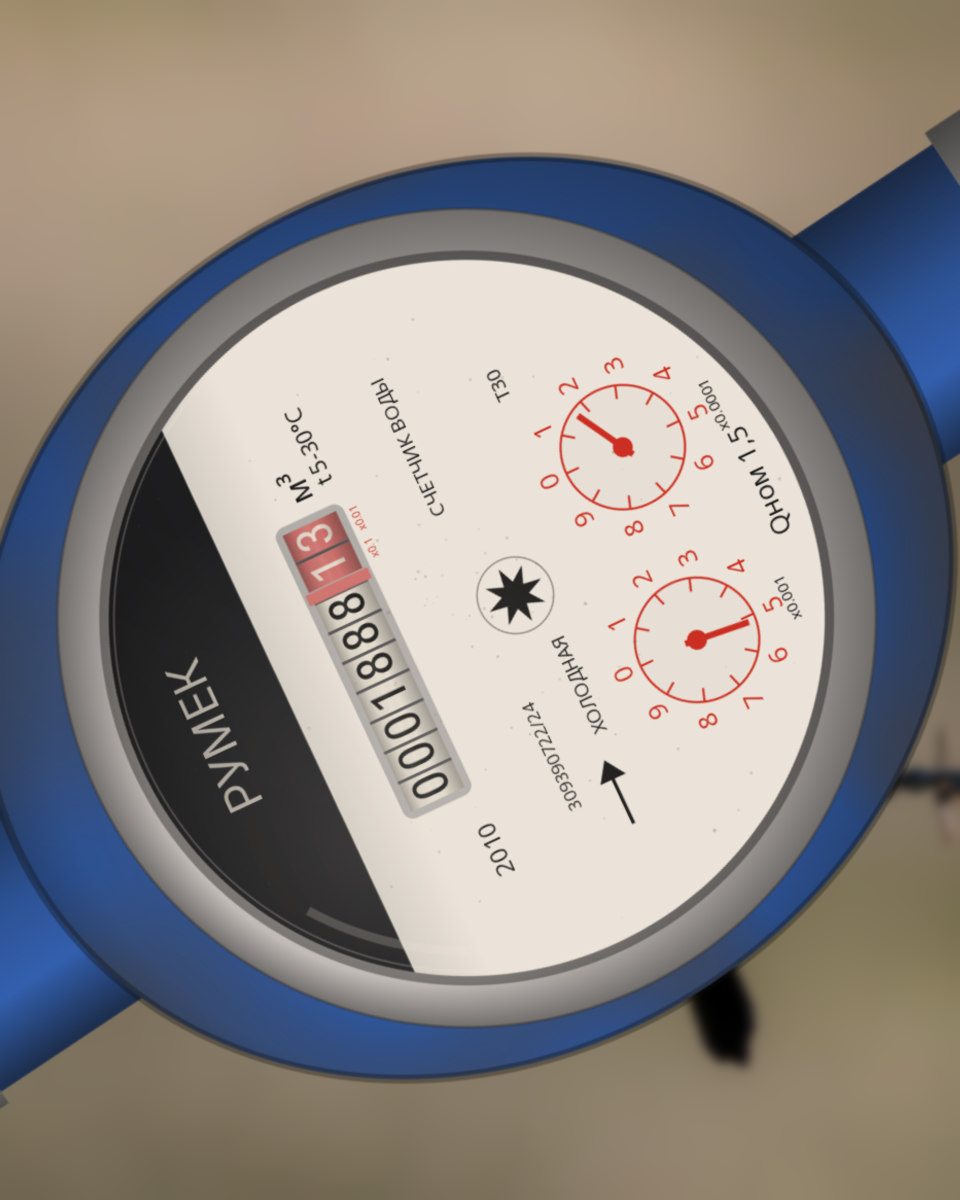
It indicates 1888.1351 m³
